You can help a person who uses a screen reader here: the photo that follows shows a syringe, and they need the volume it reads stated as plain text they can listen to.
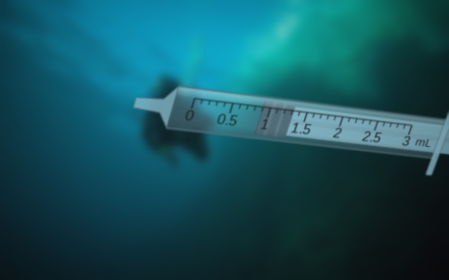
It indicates 0.9 mL
